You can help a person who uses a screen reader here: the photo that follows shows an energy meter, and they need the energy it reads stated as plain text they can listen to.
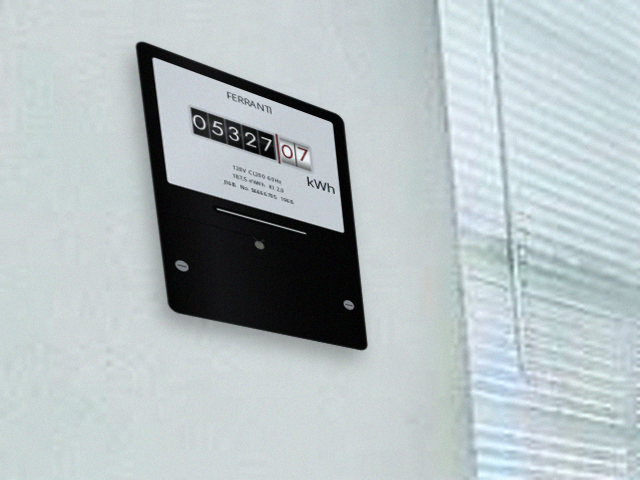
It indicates 5327.07 kWh
